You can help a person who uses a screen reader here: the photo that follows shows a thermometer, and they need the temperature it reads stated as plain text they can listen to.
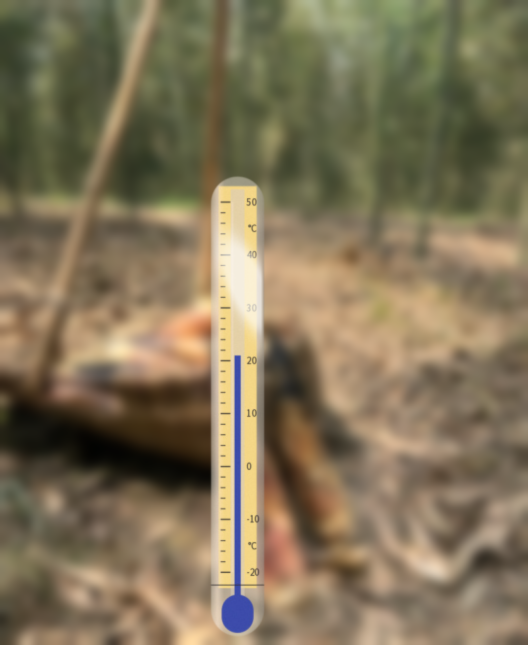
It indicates 21 °C
